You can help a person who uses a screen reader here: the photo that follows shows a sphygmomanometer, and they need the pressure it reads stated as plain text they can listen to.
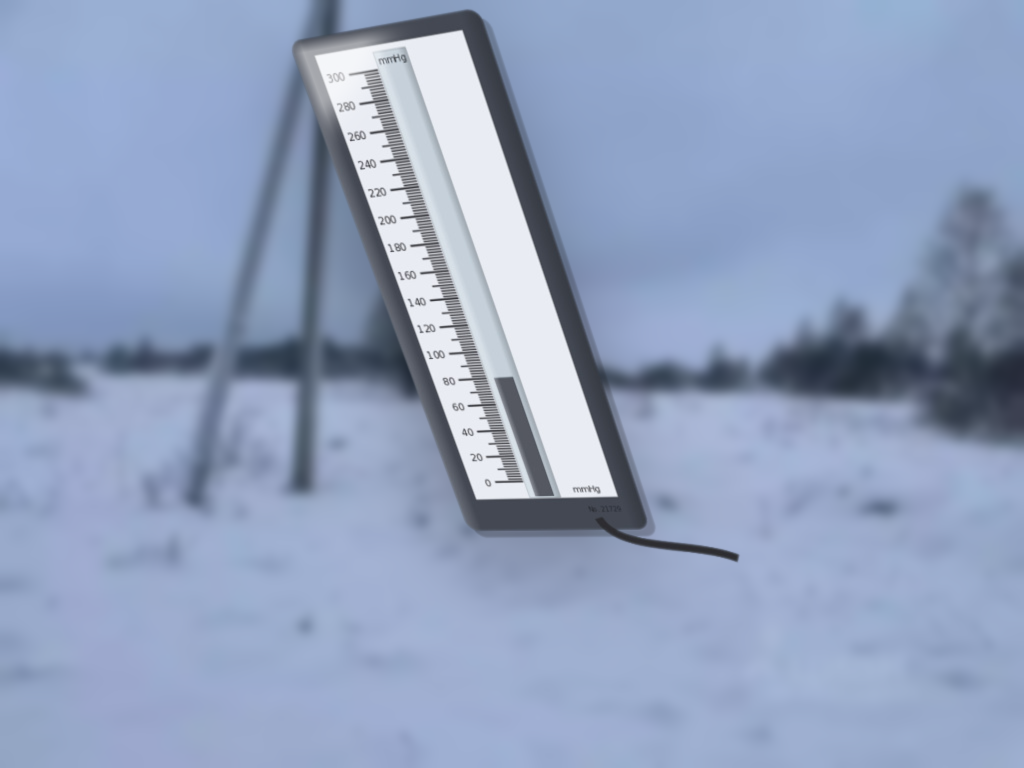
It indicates 80 mmHg
